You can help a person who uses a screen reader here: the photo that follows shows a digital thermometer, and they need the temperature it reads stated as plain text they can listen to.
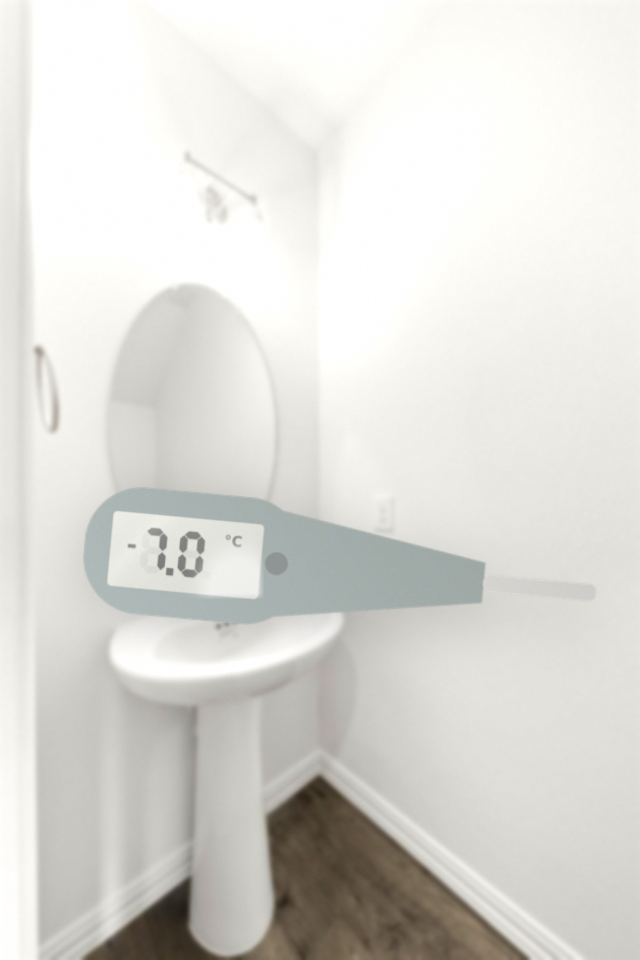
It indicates -7.0 °C
